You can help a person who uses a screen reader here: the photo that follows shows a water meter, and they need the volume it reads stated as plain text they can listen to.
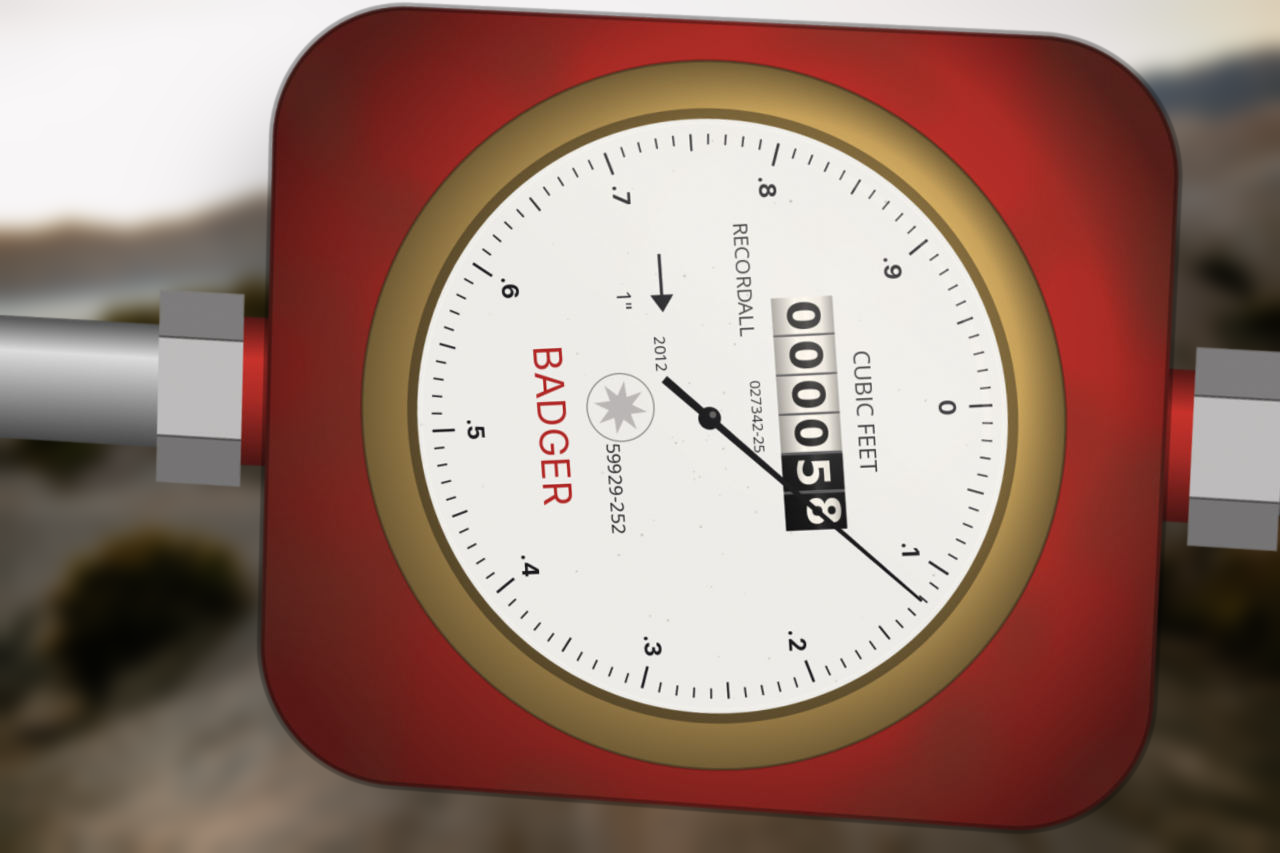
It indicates 58.12 ft³
